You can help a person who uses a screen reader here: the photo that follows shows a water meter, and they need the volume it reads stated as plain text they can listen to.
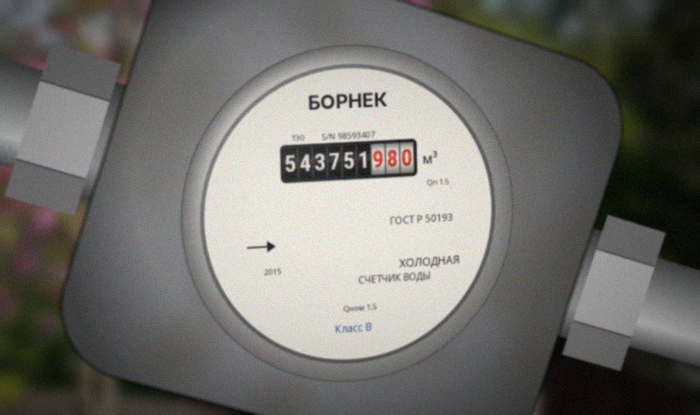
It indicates 543751.980 m³
